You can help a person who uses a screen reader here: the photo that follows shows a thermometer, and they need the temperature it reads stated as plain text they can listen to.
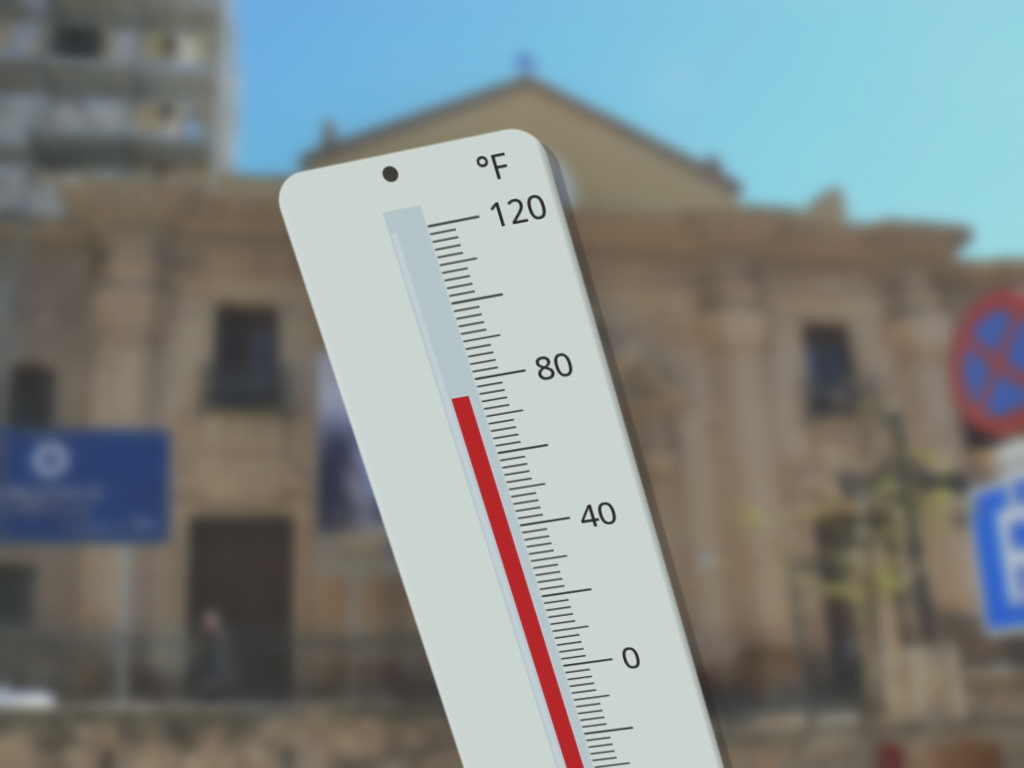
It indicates 76 °F
